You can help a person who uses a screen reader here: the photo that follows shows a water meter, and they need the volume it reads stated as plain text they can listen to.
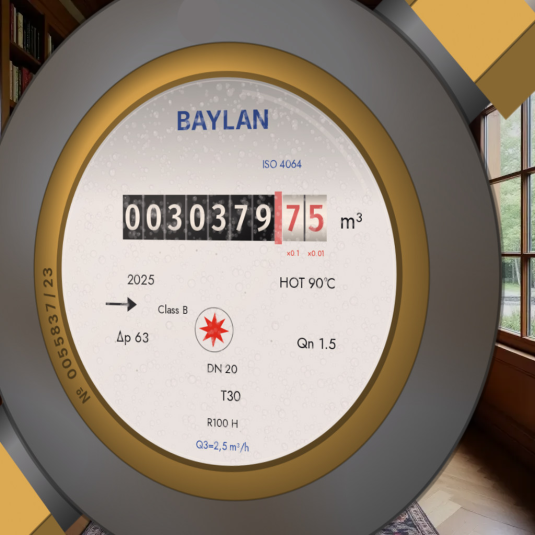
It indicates 30379.75 m³
